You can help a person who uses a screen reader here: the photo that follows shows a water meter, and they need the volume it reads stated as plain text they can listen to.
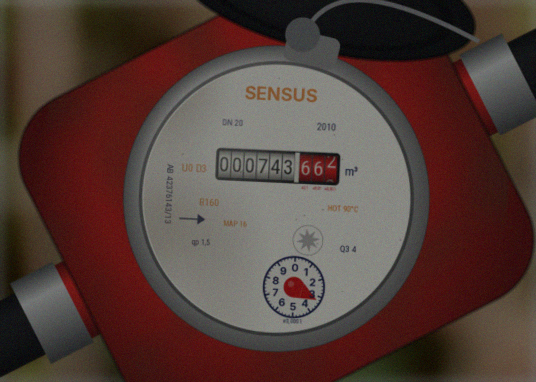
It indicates 743.6623 m³
